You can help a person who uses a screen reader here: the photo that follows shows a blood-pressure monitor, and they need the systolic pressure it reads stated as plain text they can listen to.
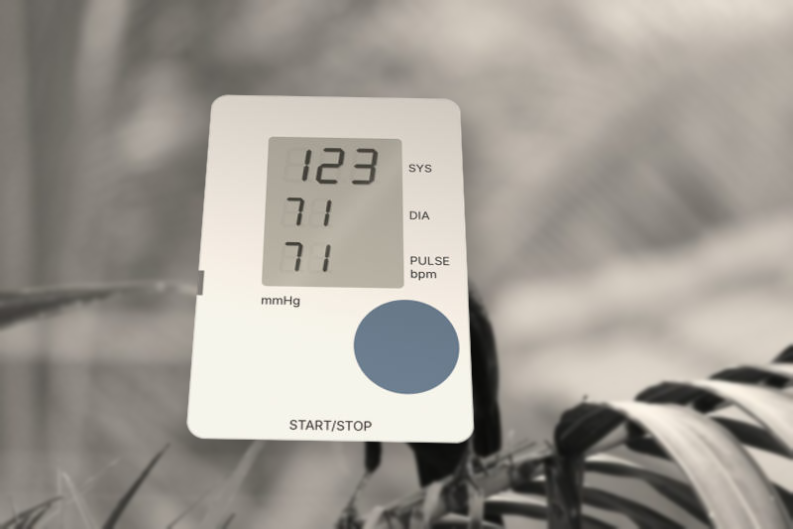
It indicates 123 mmHg
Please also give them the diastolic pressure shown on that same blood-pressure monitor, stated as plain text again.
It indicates 71 mmHg
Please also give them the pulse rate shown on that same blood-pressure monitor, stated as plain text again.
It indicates 71 bpm
